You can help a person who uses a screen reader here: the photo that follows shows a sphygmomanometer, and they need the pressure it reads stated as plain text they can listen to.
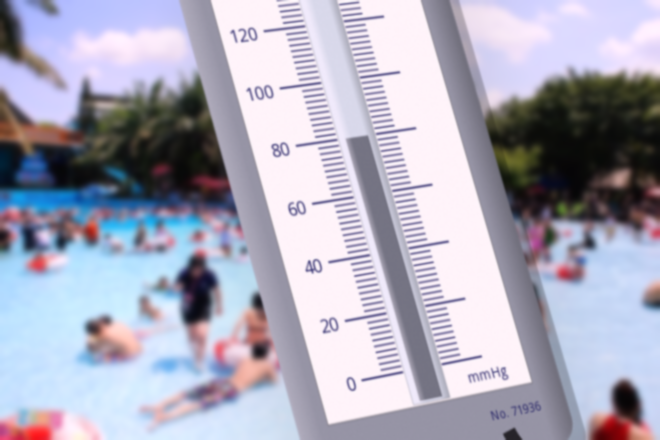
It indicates 80 mmHg
